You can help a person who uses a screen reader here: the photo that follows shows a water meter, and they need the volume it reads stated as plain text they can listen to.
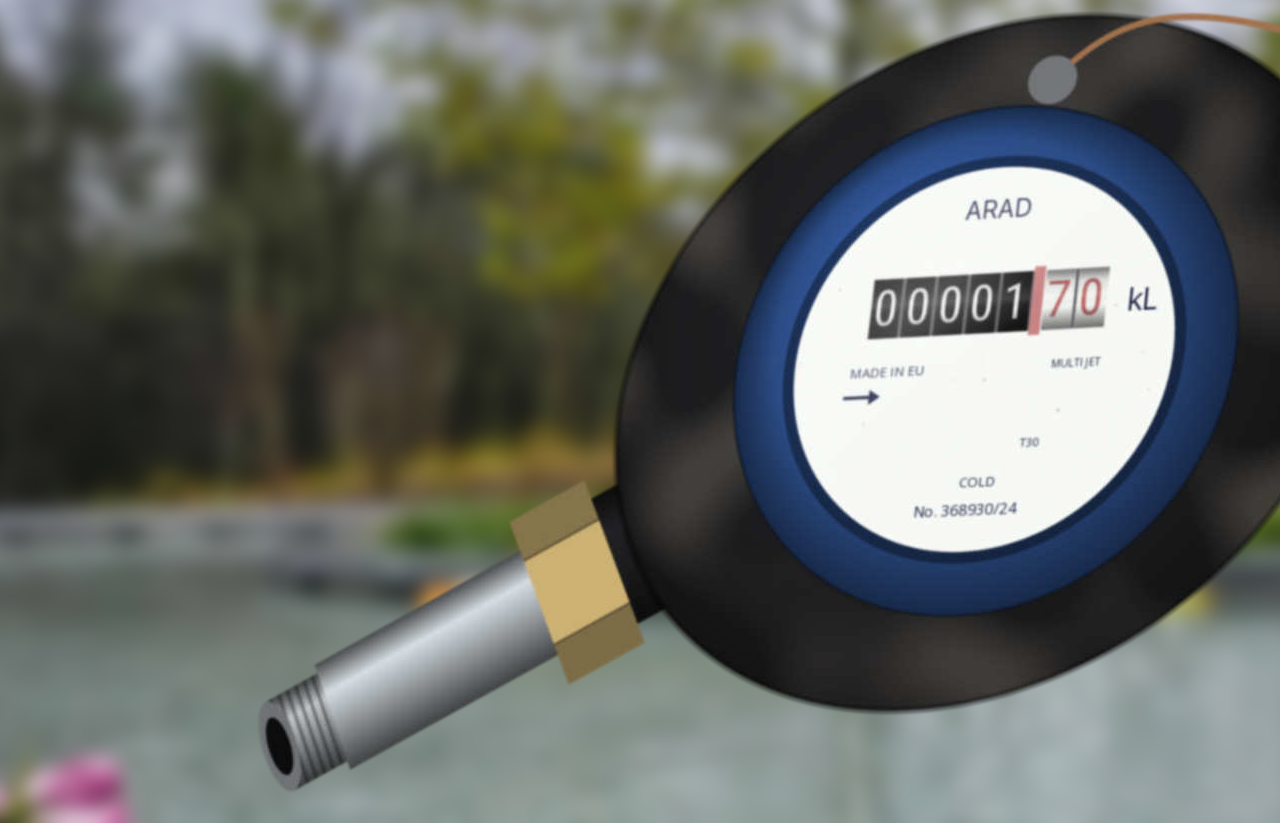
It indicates 1.70 kL
